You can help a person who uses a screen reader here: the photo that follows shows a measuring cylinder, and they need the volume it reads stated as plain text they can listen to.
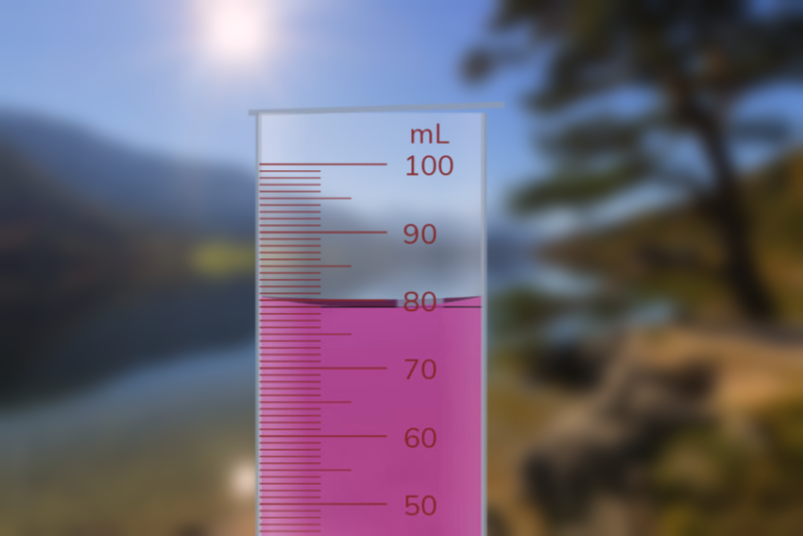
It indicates 79 mL
